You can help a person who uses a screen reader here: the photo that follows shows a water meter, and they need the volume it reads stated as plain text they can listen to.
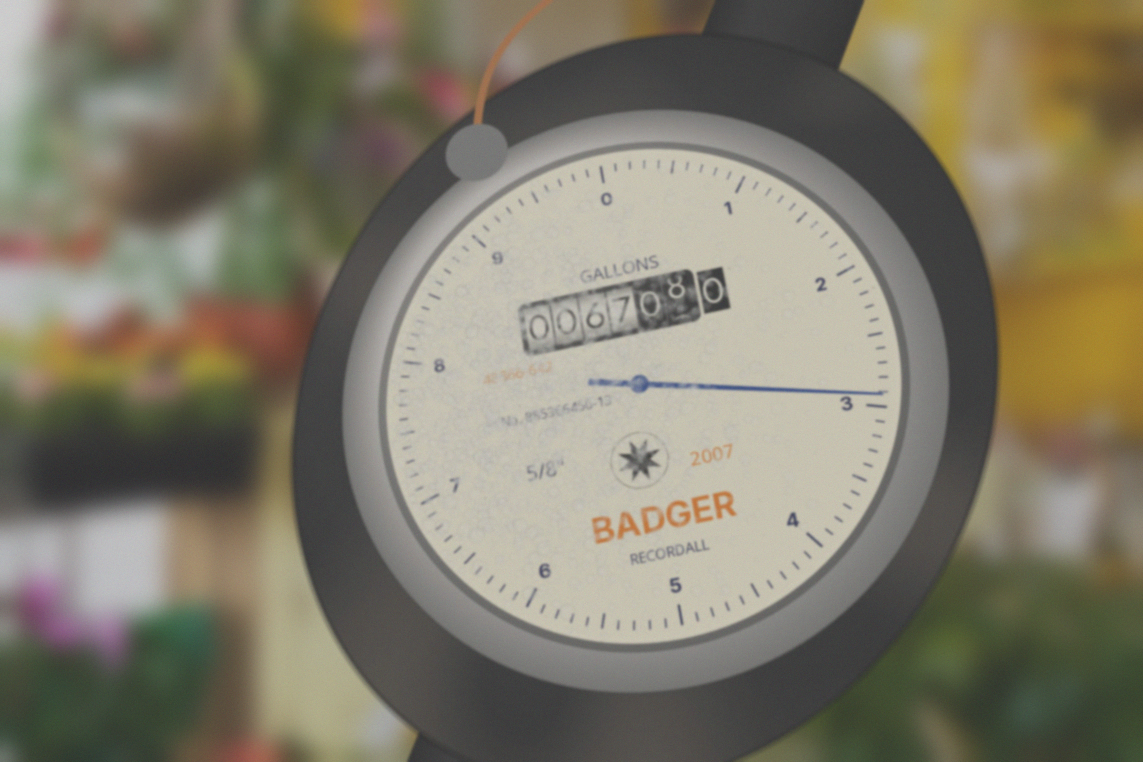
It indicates 67082.9 gal
